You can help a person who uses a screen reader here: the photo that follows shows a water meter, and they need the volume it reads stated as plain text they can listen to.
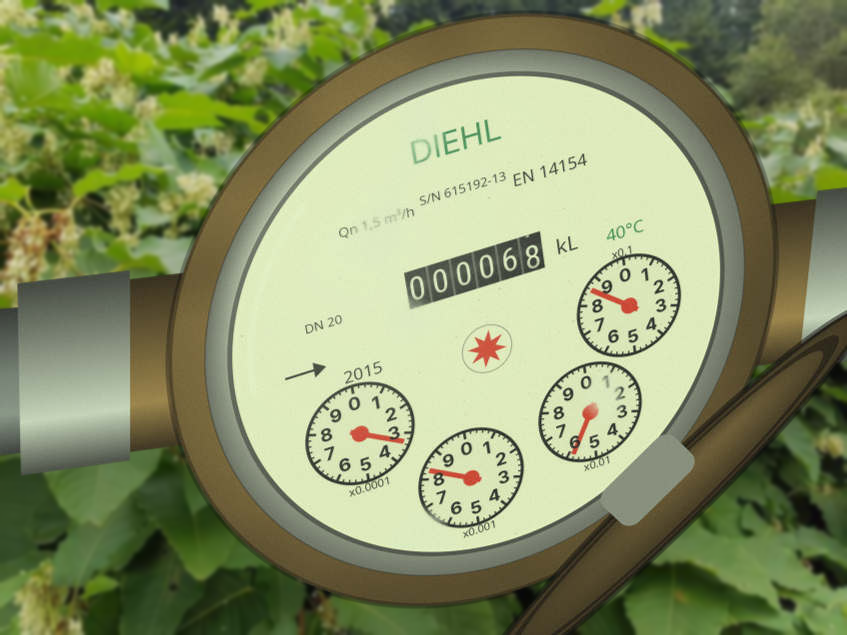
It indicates 67.8583 kL
